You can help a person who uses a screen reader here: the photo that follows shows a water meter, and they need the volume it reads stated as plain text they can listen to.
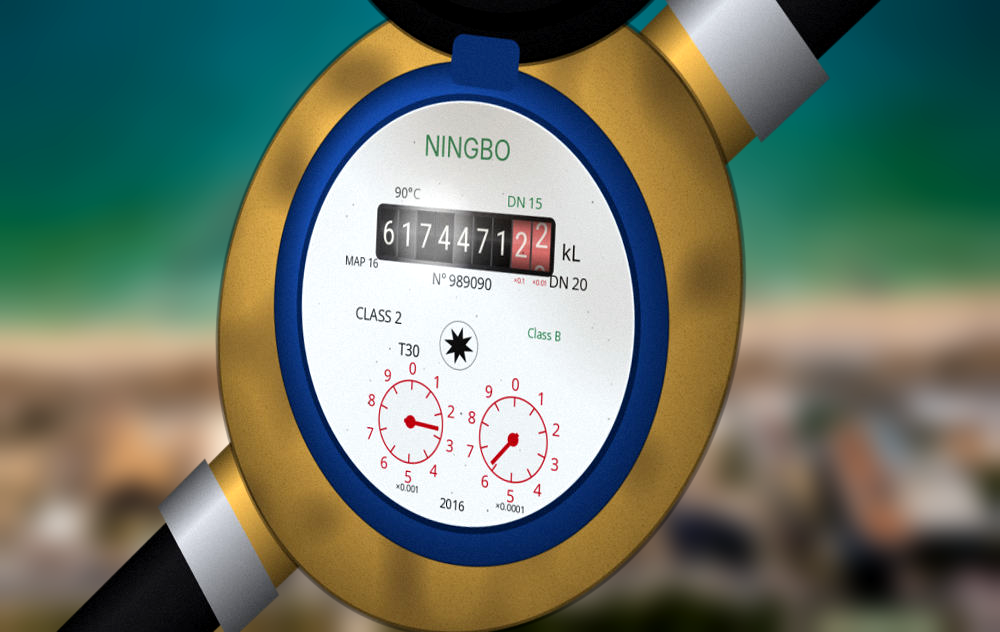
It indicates 6174471.2226 kL
